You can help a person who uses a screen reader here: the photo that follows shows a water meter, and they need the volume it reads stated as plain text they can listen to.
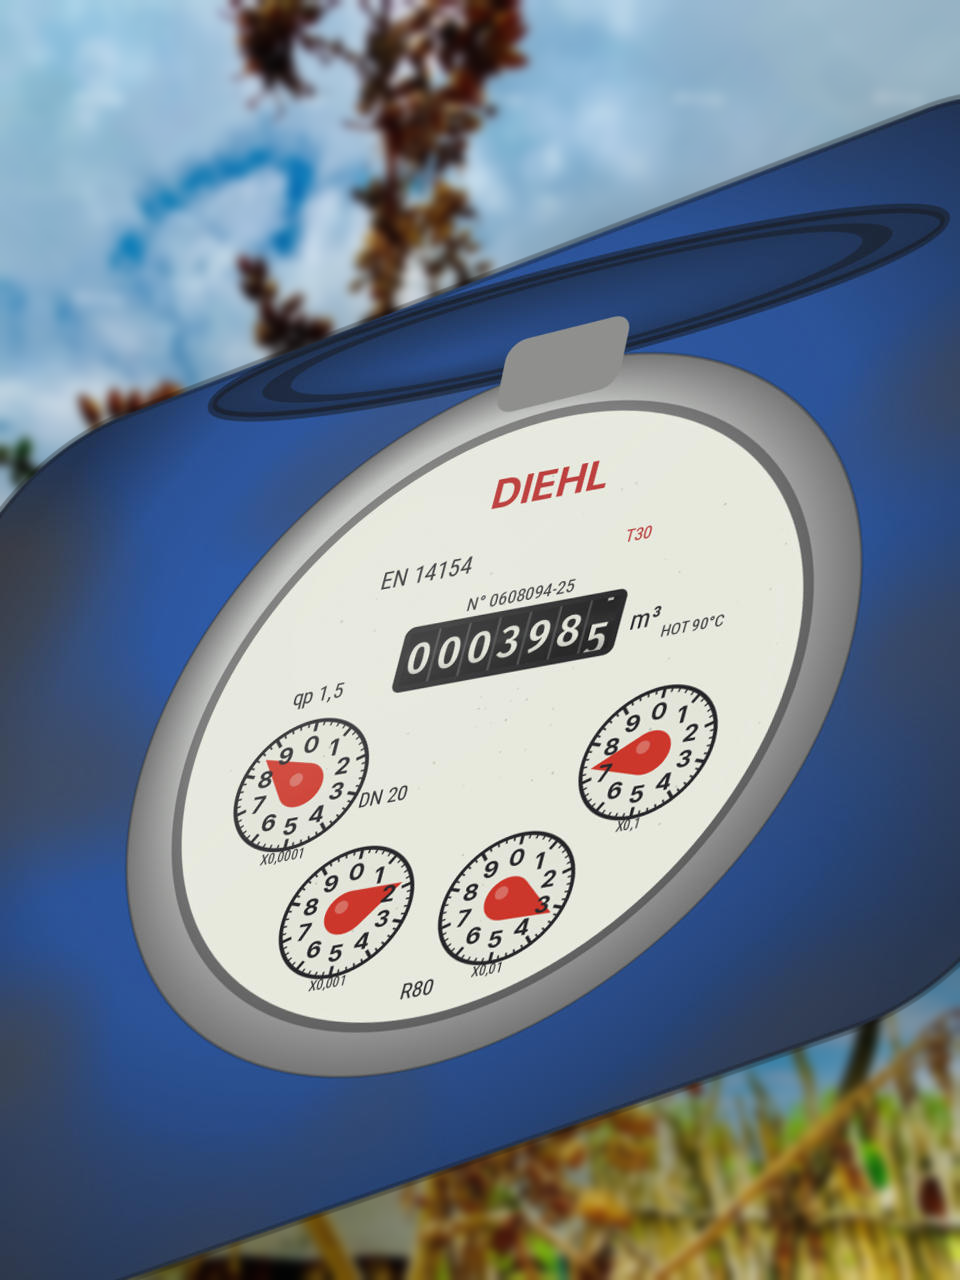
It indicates 3984.7318 m³
